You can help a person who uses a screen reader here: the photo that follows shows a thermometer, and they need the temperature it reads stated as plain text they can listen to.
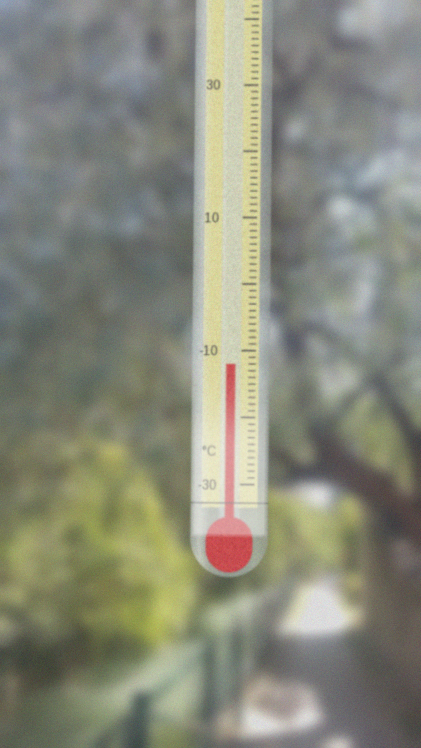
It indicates -12 °C
